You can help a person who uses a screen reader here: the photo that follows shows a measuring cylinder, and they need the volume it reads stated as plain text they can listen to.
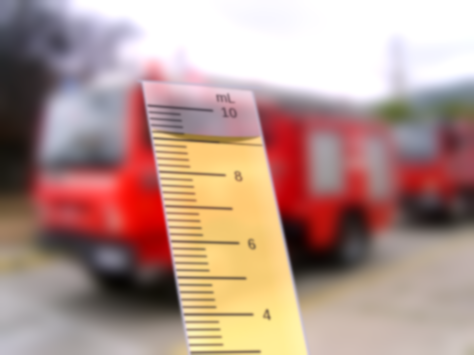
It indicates 9 mL
